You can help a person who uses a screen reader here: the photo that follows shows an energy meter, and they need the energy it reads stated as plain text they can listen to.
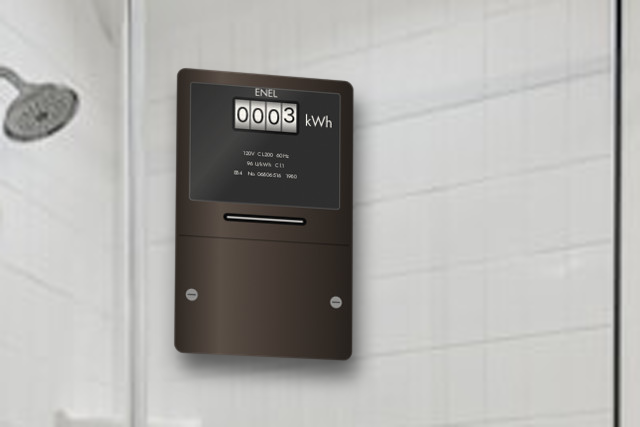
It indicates 3 kWh
